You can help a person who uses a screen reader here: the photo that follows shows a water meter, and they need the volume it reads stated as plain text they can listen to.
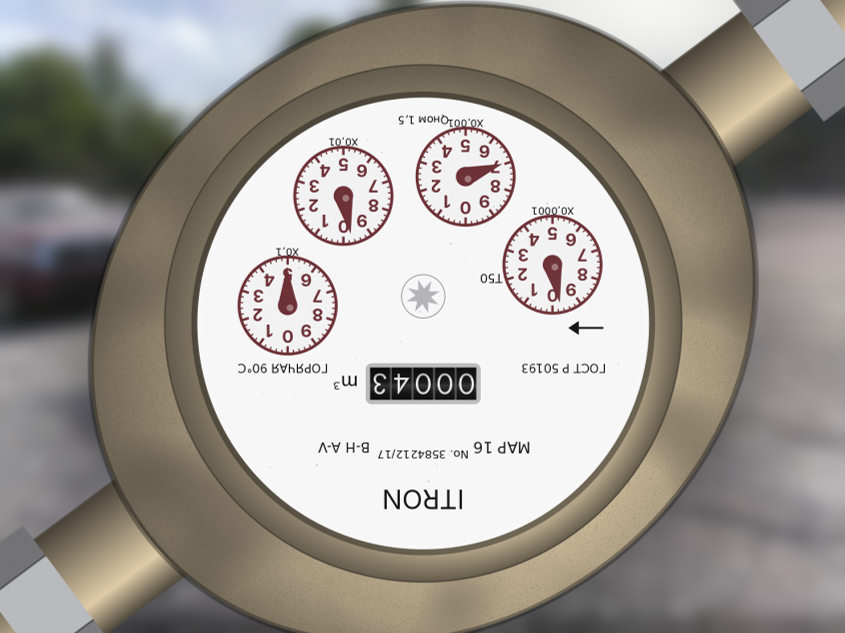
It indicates 43.4969 m³
